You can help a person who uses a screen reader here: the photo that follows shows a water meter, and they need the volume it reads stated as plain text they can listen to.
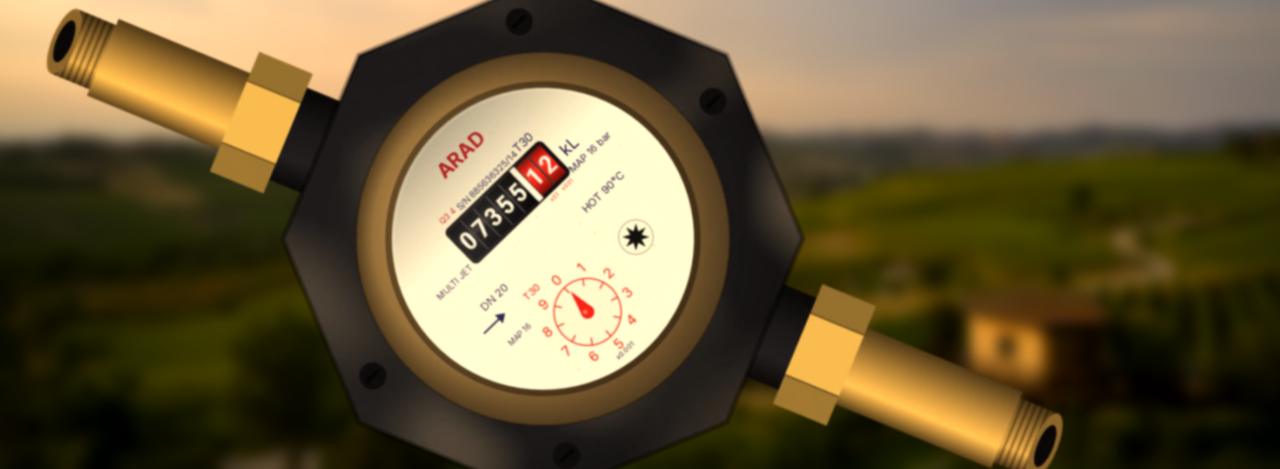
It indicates 7355.120 kL
